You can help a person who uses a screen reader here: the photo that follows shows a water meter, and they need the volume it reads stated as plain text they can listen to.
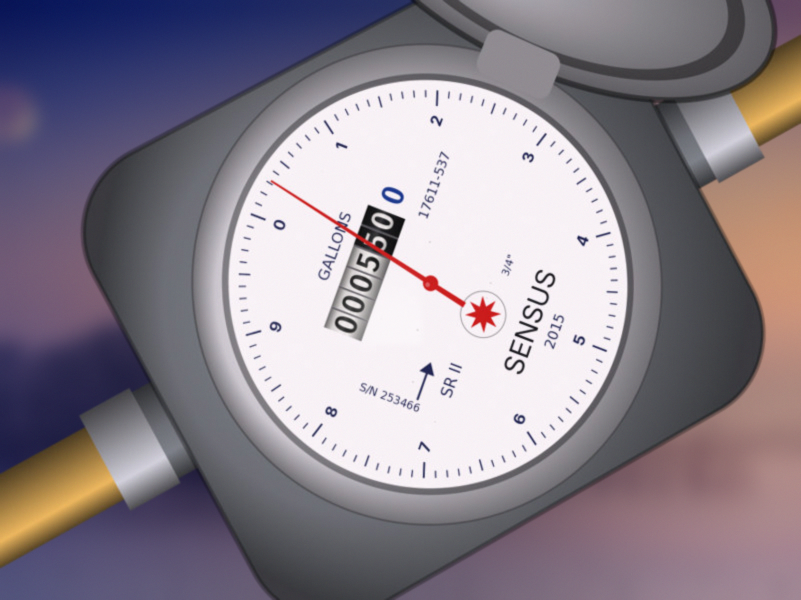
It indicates 5500.3 gal
